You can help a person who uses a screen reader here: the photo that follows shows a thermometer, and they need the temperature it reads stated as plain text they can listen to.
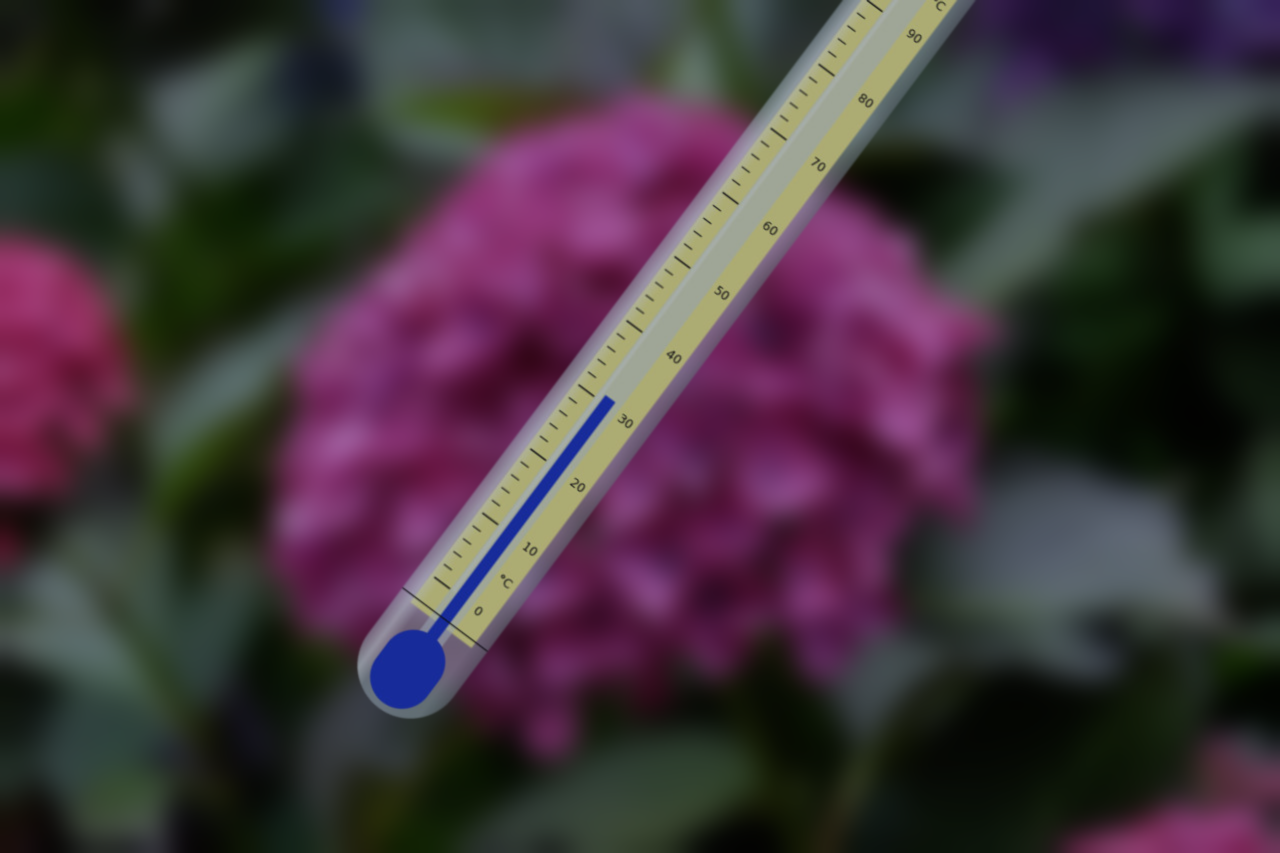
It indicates 31 °C
